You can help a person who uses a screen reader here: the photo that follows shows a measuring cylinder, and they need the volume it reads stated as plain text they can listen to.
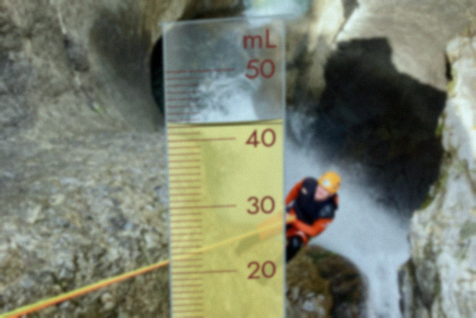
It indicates 42 mL
